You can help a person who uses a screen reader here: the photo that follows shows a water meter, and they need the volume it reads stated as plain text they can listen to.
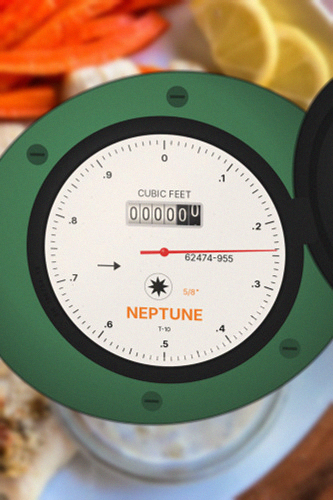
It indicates 0.24 ft³
